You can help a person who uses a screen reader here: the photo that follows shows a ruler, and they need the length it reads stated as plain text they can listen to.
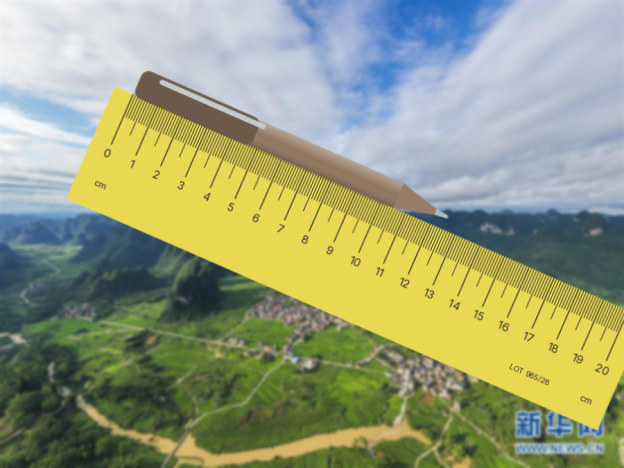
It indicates 12.5 cm
